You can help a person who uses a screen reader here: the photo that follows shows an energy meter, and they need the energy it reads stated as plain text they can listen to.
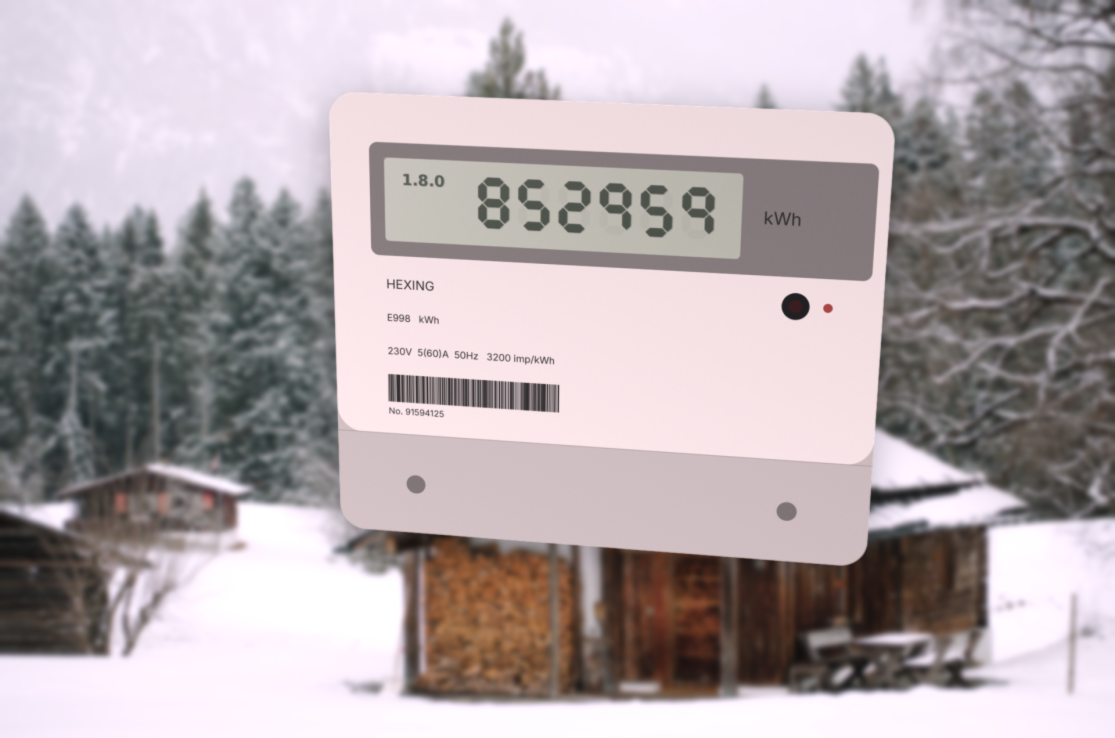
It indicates 852959 kWh
